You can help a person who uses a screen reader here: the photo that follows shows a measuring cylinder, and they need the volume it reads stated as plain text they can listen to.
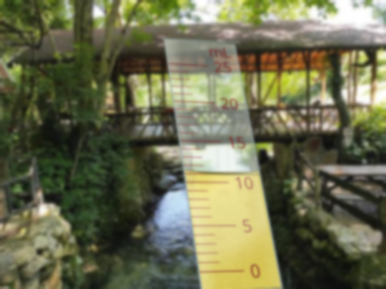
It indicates 11 mL
